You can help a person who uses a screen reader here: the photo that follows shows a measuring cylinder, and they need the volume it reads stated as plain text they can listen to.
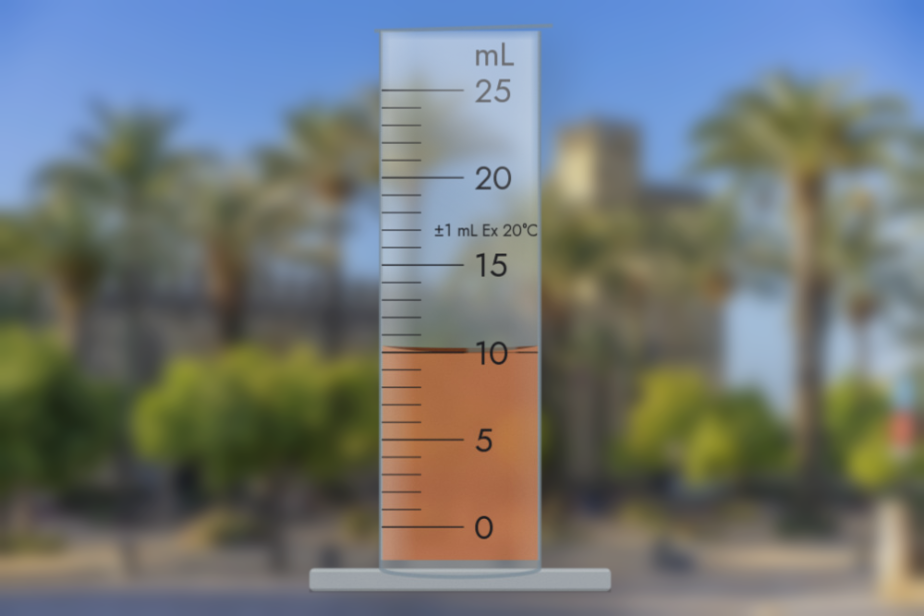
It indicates 10 mL
